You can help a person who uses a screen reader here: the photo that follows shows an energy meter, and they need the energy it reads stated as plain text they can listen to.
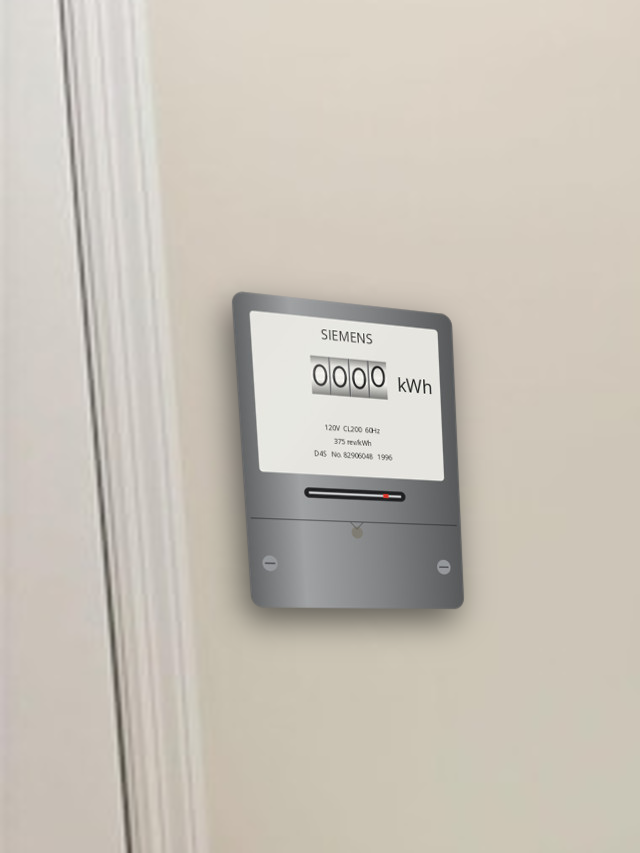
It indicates 0 kWh
